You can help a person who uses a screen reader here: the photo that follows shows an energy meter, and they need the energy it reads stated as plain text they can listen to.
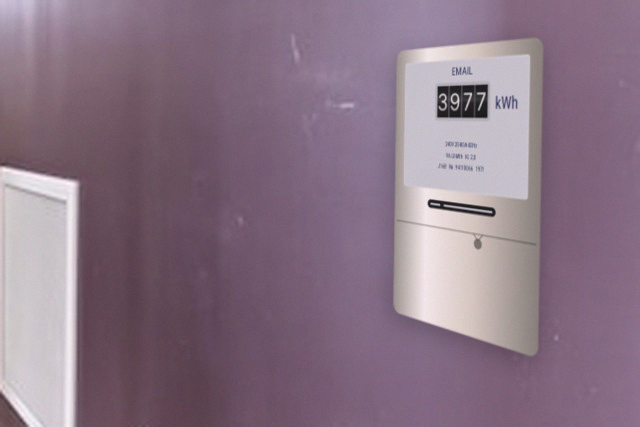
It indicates 3977 kWh
